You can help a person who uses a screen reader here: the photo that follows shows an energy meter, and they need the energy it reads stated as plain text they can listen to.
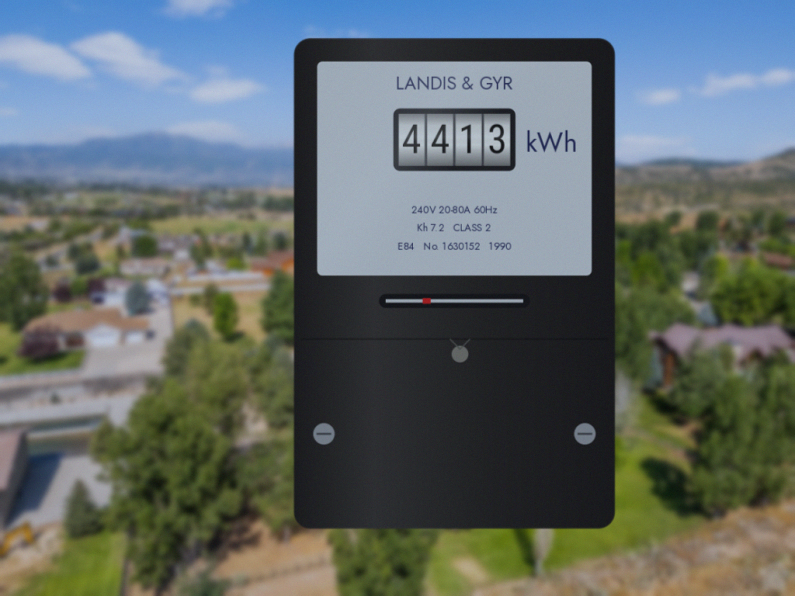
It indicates 4413 kWh
